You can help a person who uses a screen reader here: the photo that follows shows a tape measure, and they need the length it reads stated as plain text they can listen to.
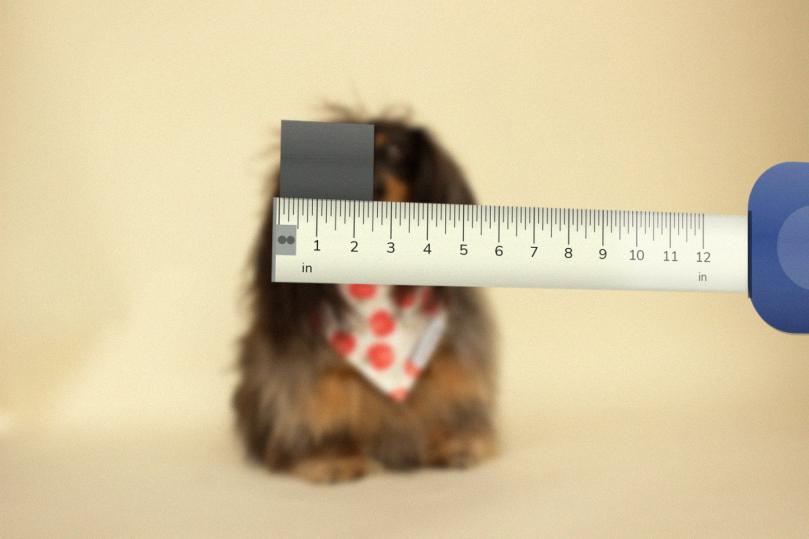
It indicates 2.5 in
